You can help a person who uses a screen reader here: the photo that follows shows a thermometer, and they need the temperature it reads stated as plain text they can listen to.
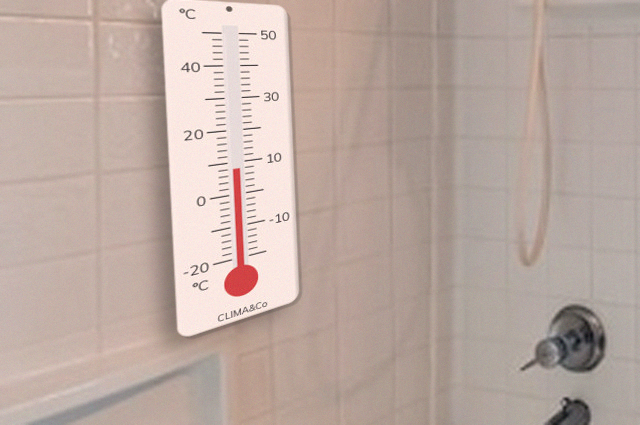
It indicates 8 °C
